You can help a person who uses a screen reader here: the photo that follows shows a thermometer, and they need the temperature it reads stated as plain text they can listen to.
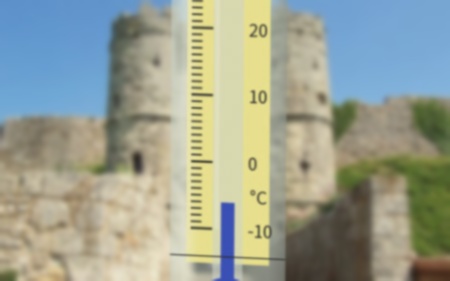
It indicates -6 °C
